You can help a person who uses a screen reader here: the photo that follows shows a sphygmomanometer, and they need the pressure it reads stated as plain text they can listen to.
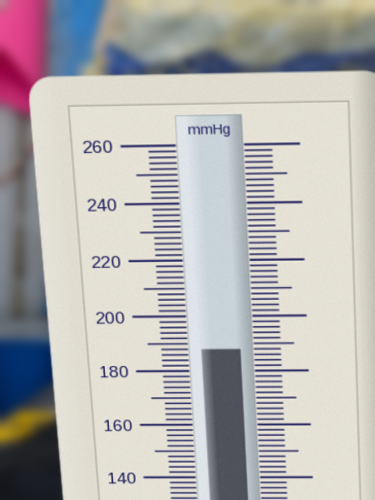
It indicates 188 mmHg
